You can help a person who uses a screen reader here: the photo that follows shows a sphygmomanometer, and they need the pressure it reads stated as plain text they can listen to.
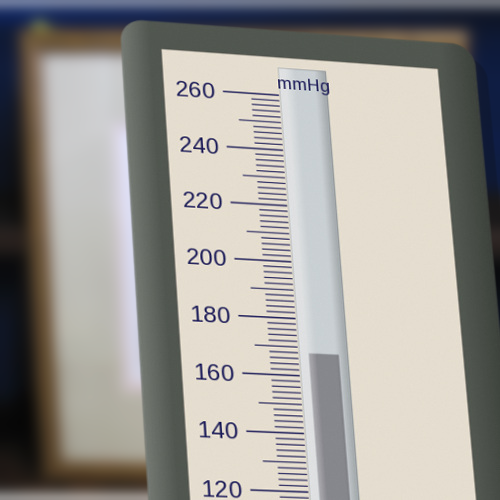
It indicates 168 mmHg
